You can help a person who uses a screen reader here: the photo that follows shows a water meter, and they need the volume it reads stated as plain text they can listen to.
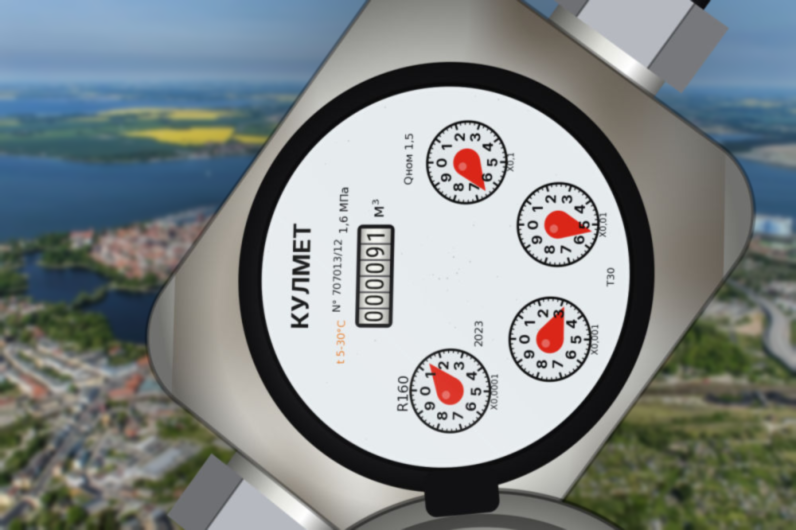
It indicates 91.6531 m³
